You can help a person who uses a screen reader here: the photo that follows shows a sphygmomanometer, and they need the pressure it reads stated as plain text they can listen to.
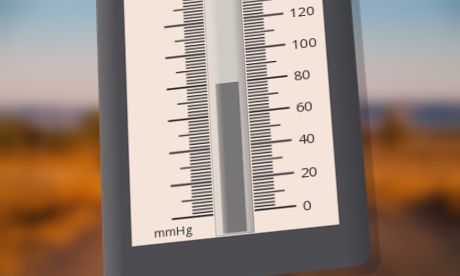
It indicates 80 mmHg
